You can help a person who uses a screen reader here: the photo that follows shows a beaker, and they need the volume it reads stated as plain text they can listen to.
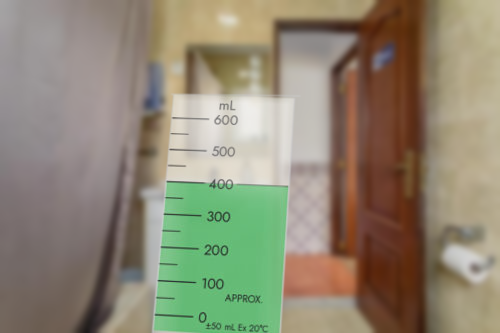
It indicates 400 mL
